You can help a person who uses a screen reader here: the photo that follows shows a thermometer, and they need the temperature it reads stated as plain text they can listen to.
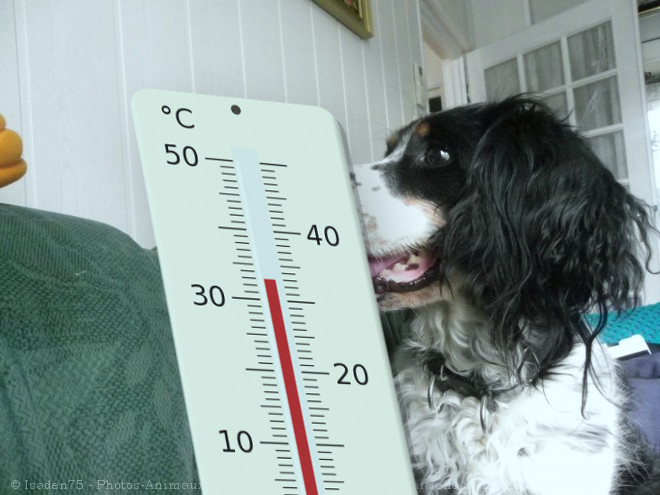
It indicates 33 °C
